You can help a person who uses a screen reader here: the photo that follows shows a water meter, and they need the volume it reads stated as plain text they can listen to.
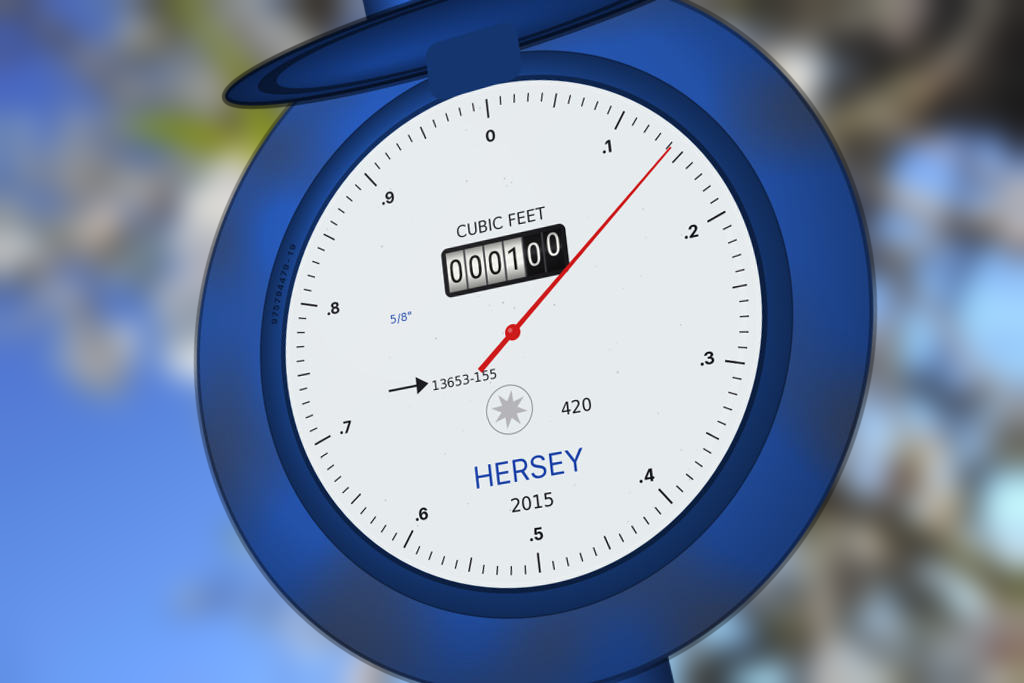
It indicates 100.14 ft³
